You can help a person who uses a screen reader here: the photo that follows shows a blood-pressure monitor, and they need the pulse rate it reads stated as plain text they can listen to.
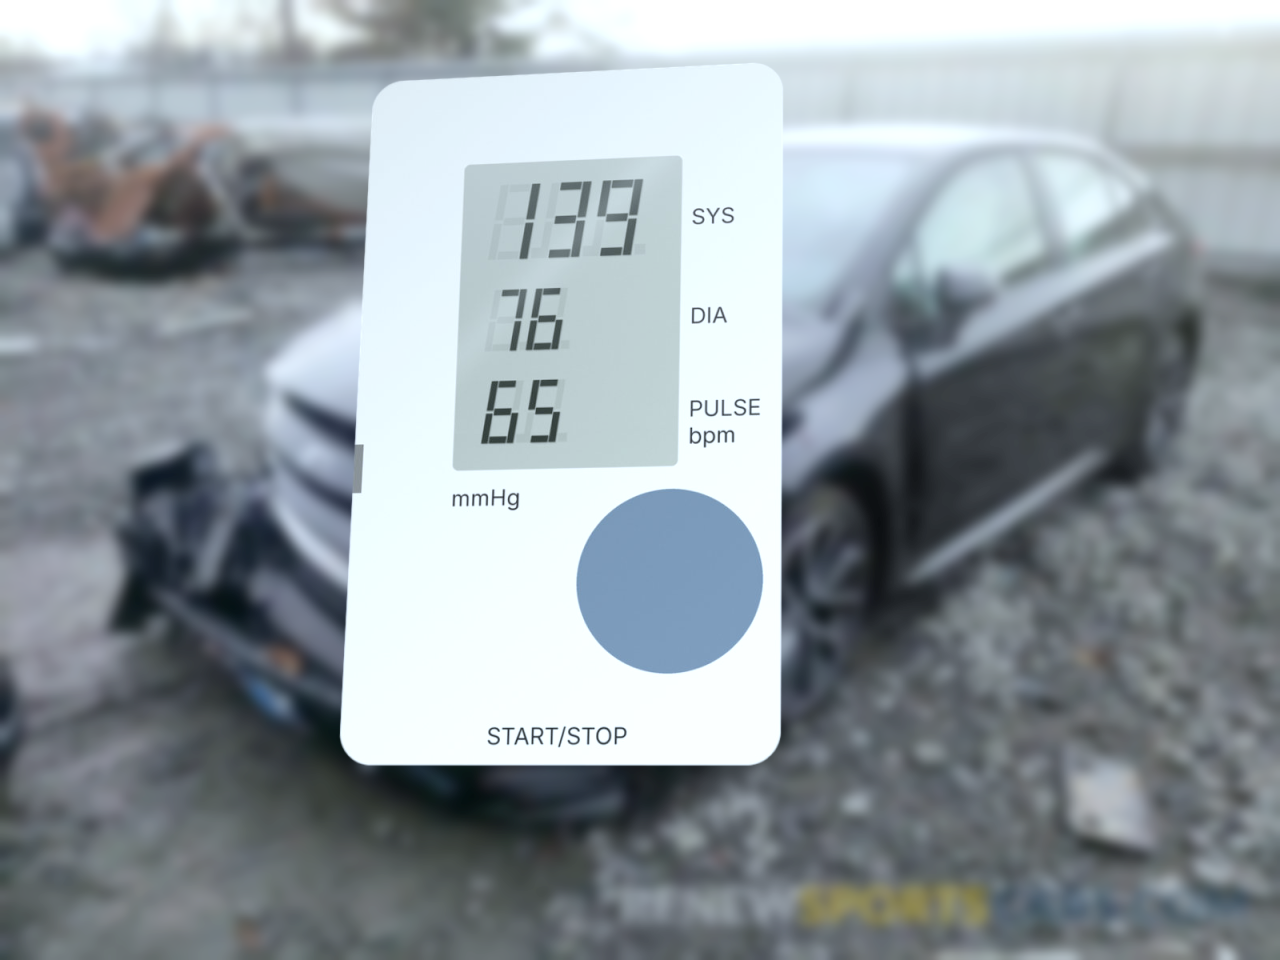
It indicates 65 bpm
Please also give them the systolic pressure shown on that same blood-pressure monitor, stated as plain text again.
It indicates 139 mmHg
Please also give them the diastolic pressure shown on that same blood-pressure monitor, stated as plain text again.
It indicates 76 mmHg
